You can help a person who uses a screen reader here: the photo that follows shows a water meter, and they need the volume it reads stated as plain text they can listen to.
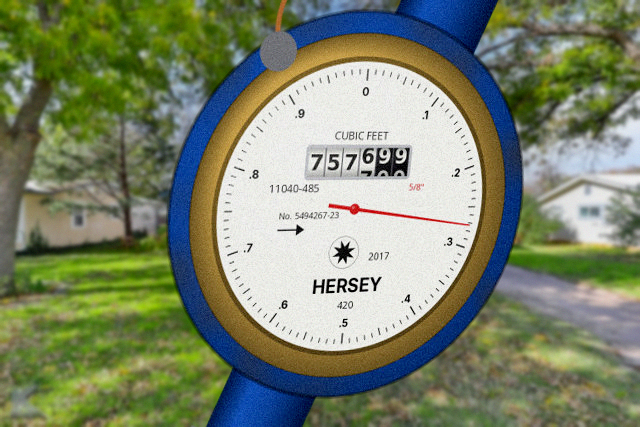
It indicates 757699.27 ft³
